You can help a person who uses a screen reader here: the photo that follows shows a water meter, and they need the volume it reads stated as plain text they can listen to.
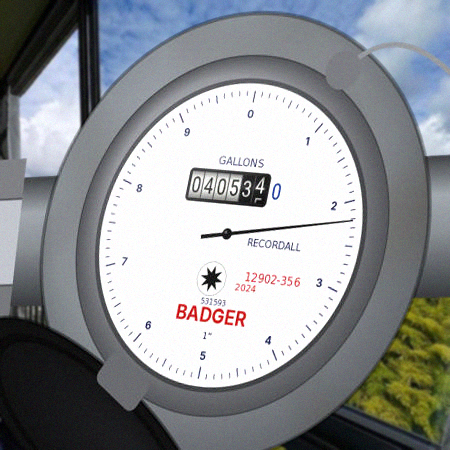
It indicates 405342.2 gal
